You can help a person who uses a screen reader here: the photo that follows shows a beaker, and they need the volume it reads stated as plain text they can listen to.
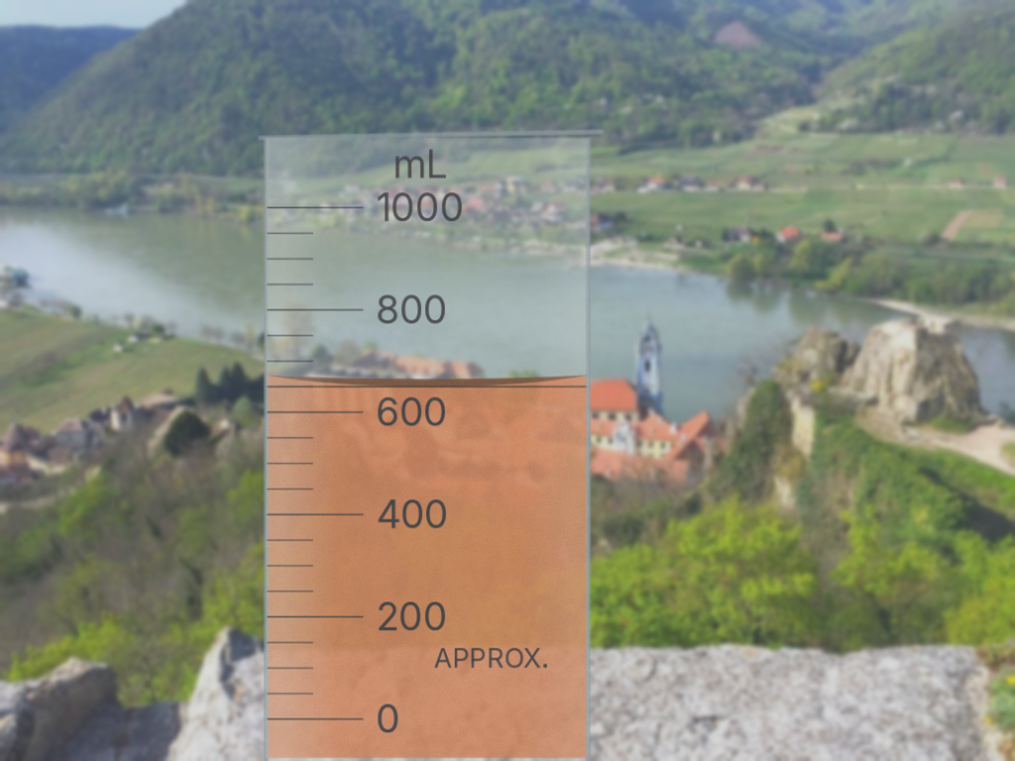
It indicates 650 mL
